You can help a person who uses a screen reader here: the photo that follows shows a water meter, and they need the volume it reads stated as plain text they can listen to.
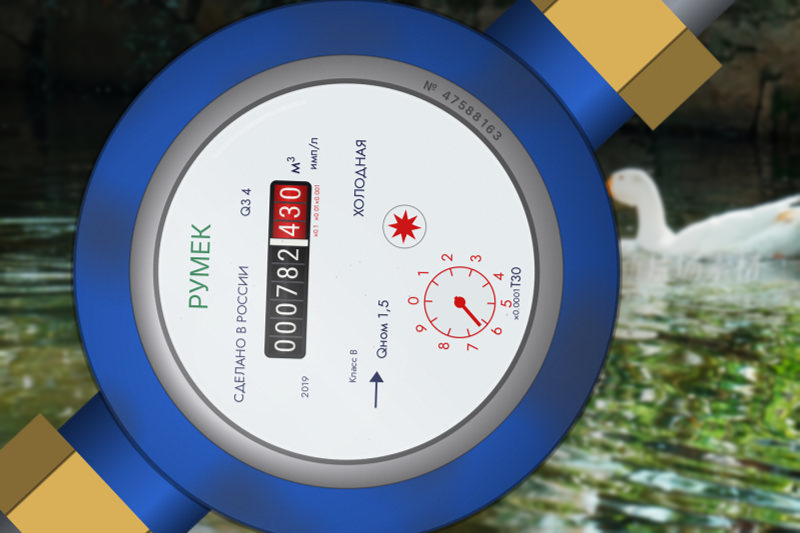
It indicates 782.4306 m³
